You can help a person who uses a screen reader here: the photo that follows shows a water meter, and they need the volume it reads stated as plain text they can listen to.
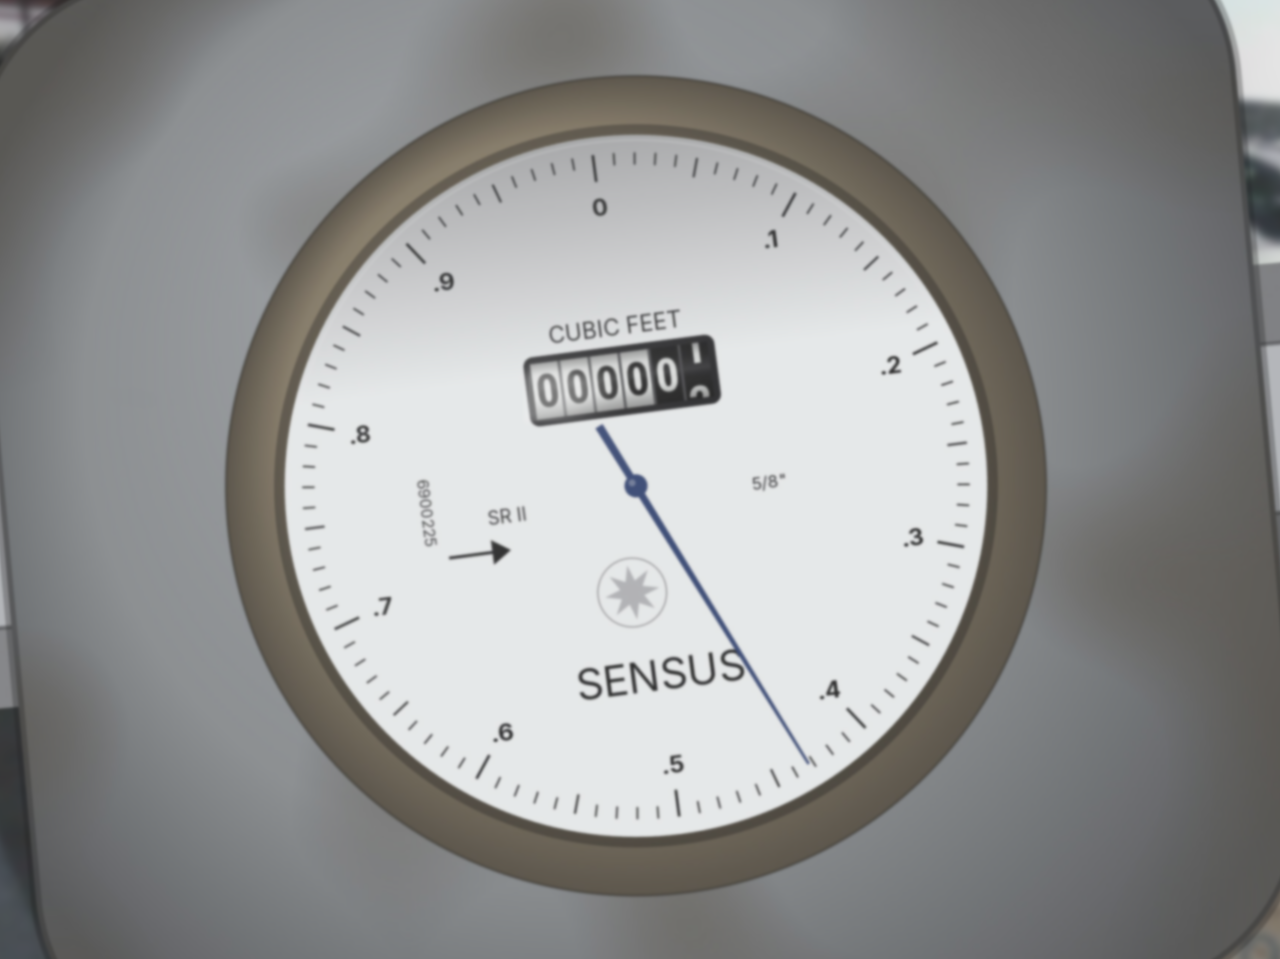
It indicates 1.43 ft³
